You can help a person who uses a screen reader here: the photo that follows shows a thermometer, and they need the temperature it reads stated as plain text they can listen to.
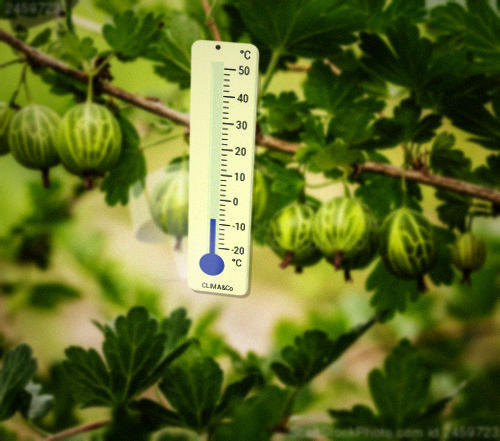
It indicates -8 °C
